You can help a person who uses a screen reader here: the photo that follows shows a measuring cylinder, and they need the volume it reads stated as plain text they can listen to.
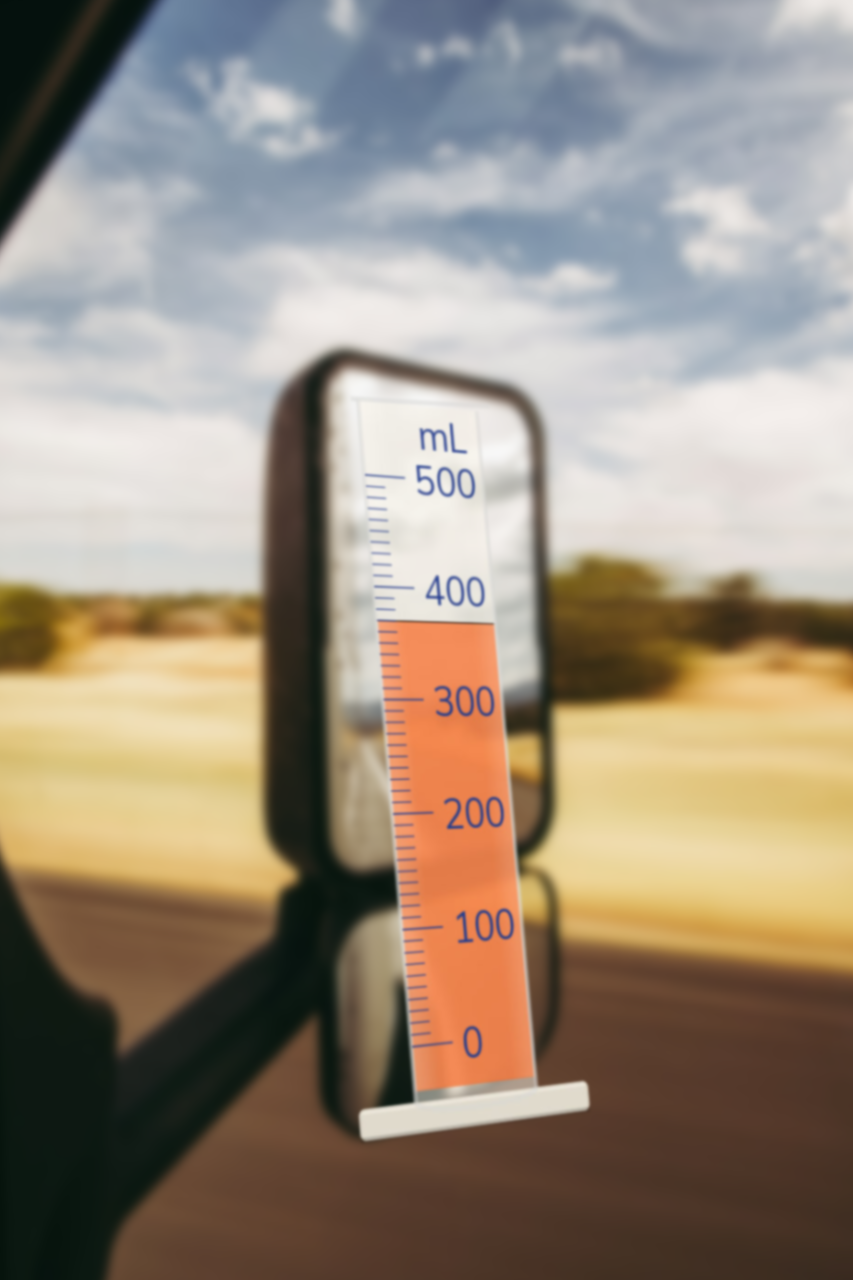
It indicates 370 mL
